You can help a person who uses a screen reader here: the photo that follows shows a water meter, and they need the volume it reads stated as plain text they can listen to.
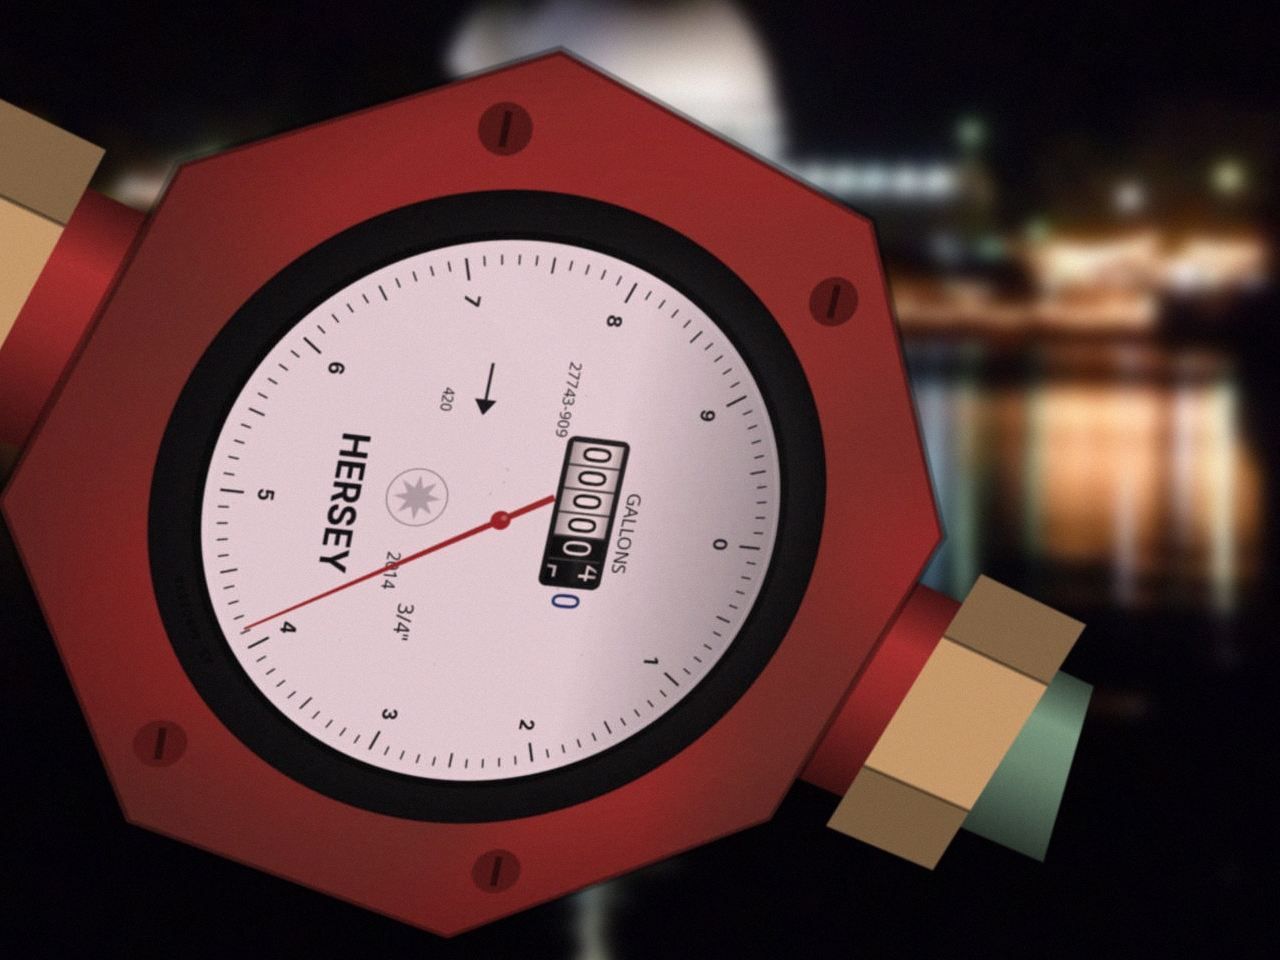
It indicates 44.1 gal
